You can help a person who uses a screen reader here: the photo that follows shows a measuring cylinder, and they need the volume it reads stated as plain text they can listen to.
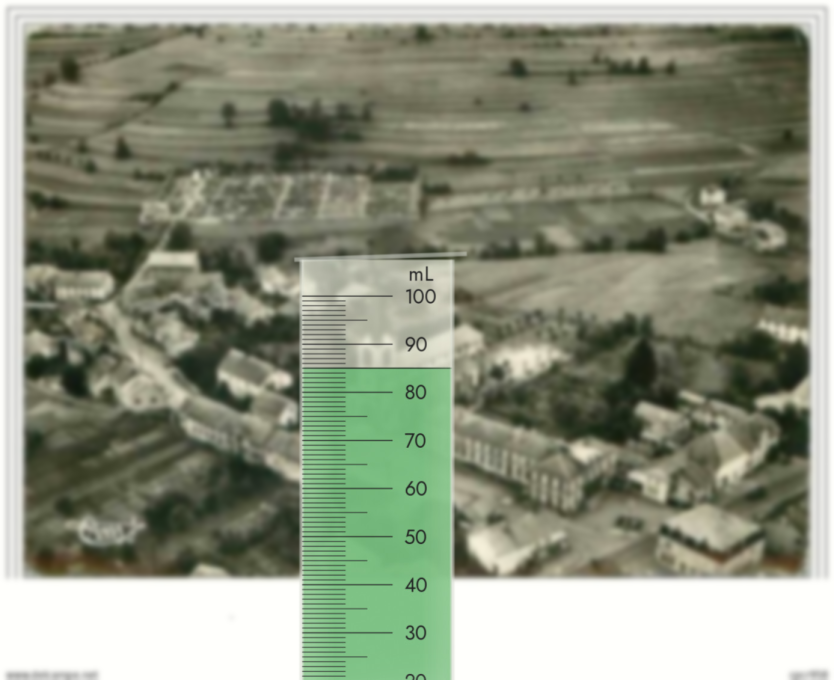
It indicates 85 mL
